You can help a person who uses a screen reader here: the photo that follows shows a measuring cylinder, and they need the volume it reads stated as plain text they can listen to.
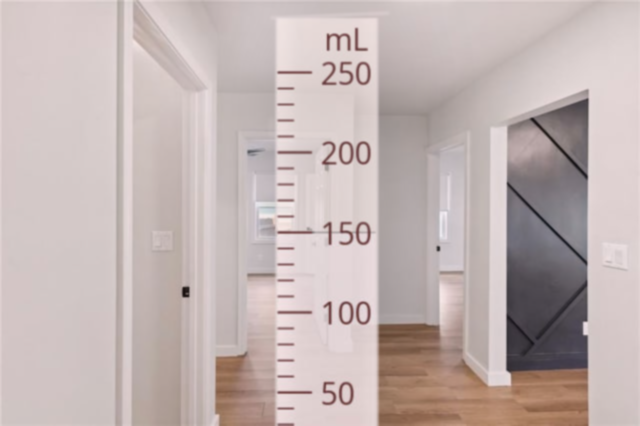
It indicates 150 mL
